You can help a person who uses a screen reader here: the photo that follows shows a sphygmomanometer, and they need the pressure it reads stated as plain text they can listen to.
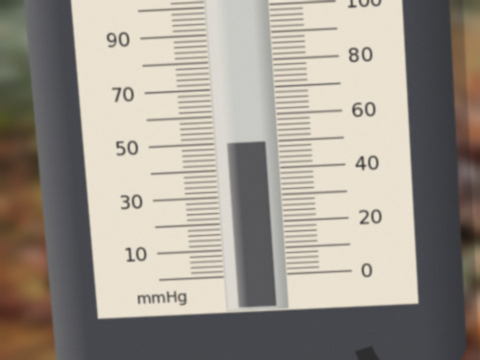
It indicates 50 mmHg
